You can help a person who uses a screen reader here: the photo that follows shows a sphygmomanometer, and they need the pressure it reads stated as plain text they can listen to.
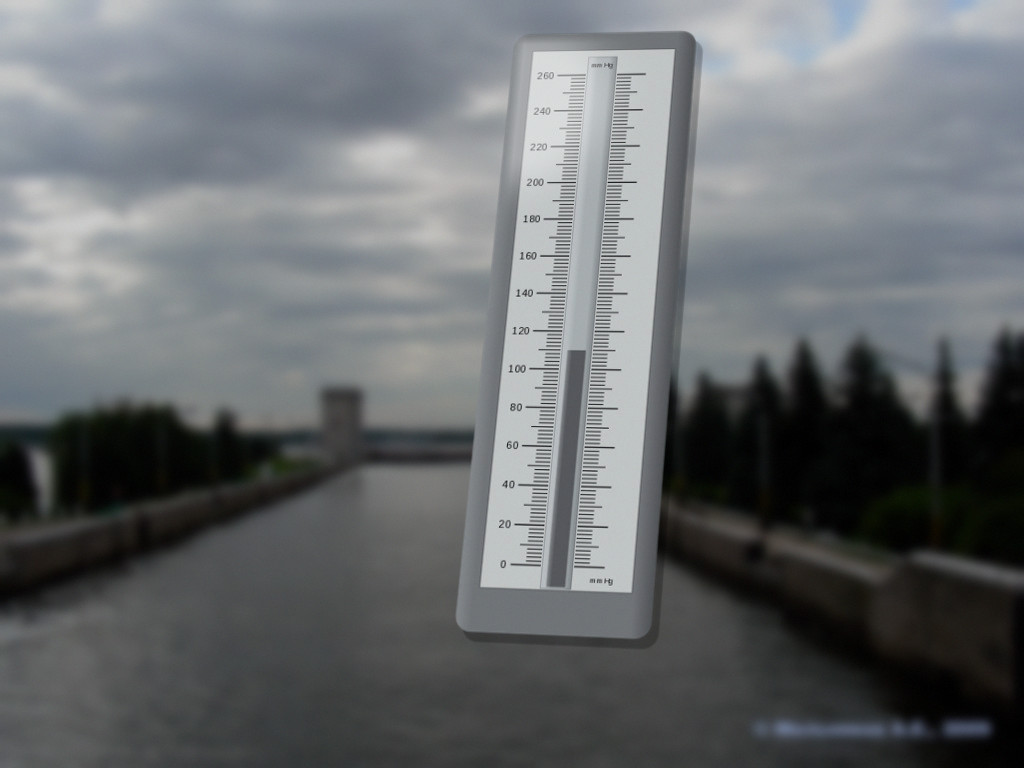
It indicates 110 mmHg
